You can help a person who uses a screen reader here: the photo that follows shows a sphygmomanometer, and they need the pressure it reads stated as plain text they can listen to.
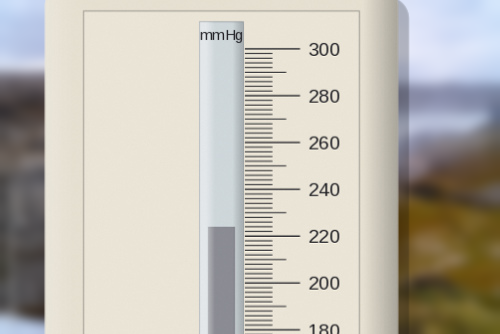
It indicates 224 mmHg
